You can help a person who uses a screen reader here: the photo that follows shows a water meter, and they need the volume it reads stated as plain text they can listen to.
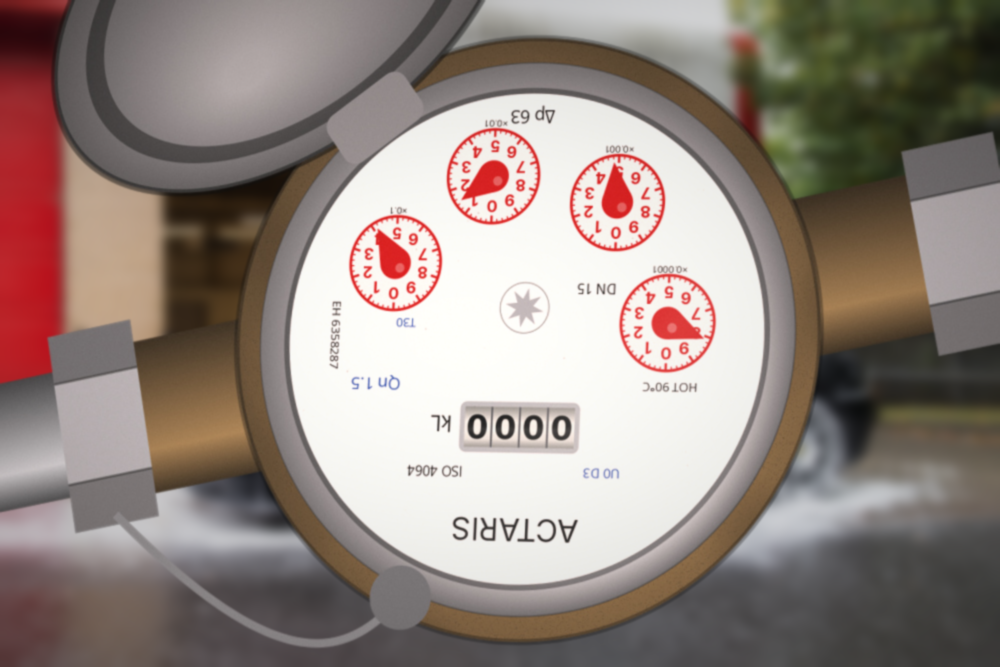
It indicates 0.4148 kL
